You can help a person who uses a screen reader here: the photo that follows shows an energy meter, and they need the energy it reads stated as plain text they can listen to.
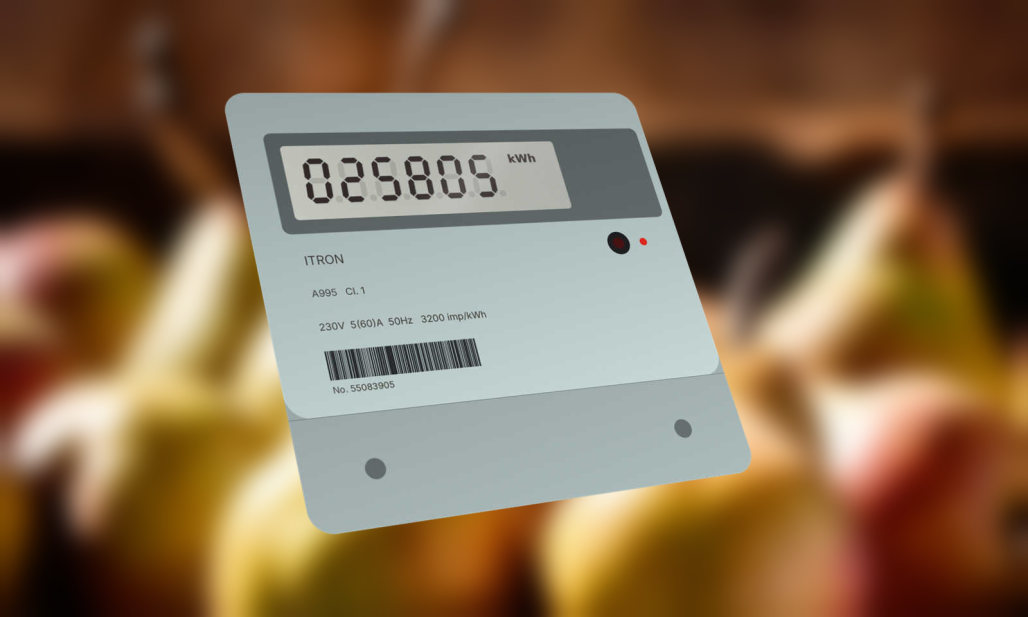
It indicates 25805 kWh
